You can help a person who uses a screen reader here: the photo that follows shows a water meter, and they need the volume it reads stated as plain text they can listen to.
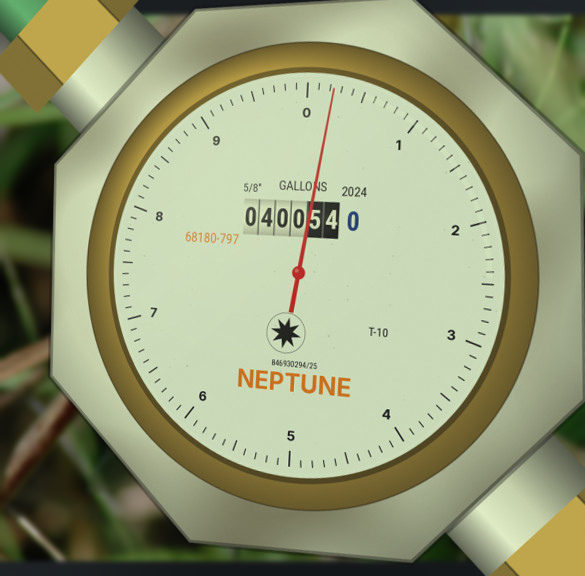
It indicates 400540.2 gal
